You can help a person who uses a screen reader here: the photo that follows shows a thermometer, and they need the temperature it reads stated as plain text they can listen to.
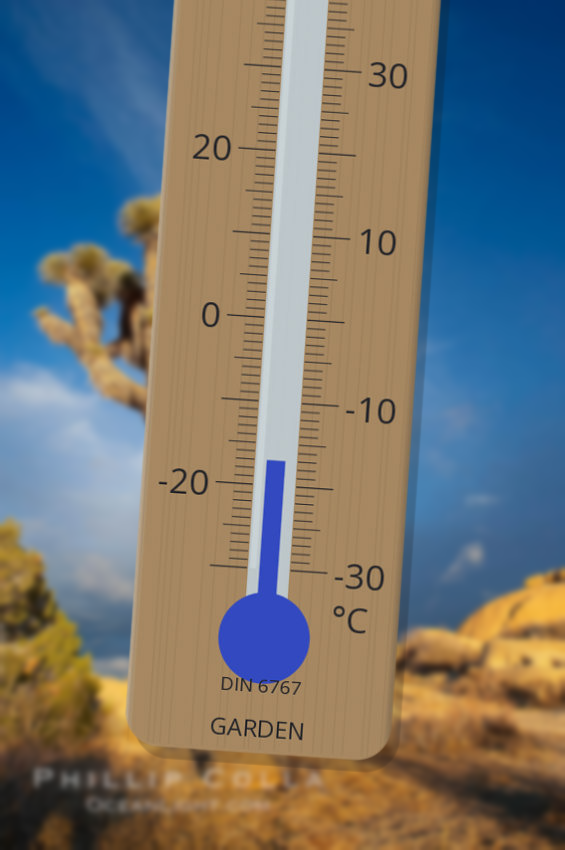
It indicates -17 °C
